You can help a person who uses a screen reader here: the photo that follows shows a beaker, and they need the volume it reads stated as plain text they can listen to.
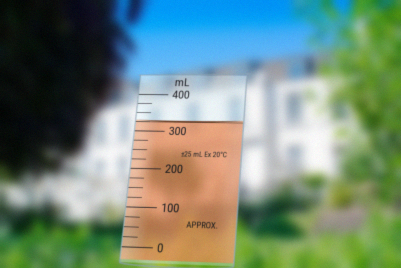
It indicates 325 mL
